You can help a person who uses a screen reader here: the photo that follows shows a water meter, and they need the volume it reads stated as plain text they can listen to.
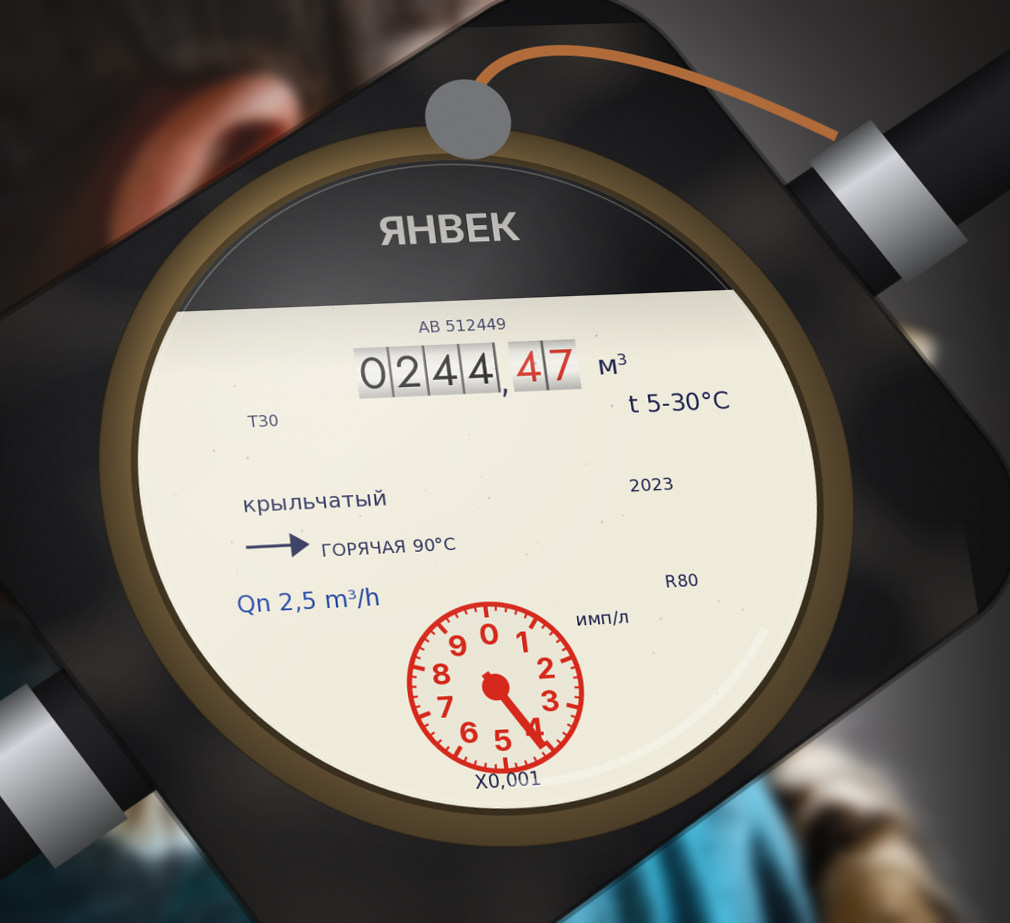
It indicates 244.474 m³
